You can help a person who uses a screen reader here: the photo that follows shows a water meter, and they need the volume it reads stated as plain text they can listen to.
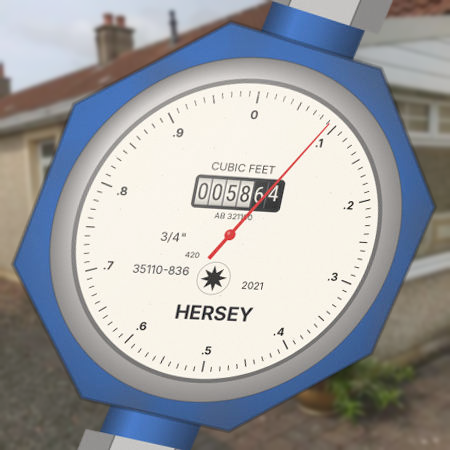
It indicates 5864.09 ft³
